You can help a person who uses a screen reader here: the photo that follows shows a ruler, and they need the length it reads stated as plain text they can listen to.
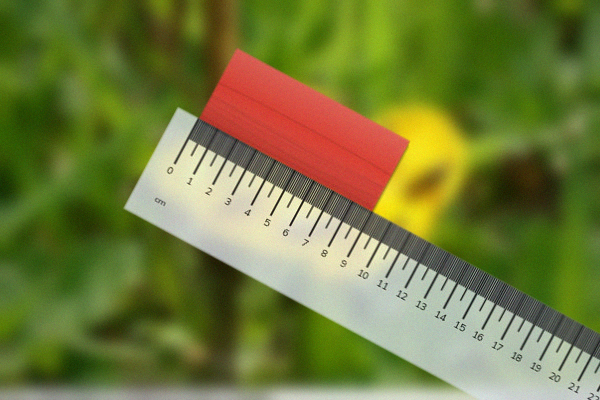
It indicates 9 cm
